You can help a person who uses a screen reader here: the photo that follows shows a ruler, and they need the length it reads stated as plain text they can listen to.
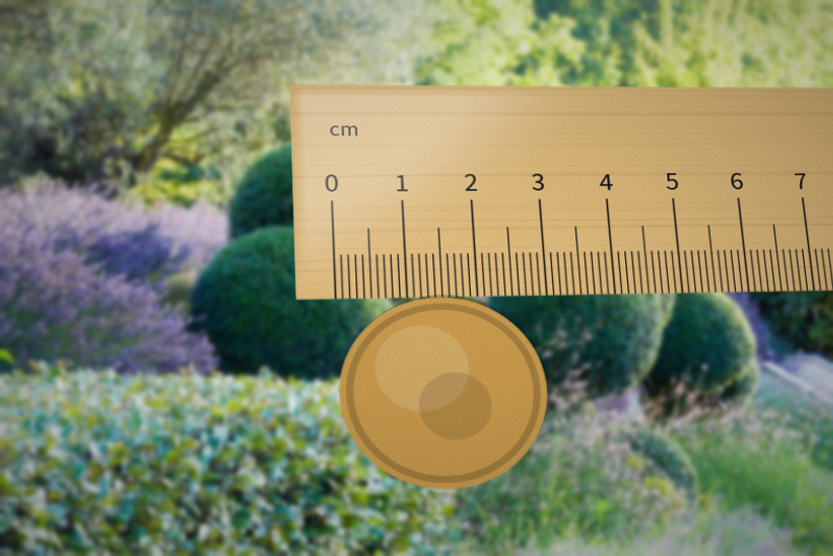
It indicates 2.9 cm
